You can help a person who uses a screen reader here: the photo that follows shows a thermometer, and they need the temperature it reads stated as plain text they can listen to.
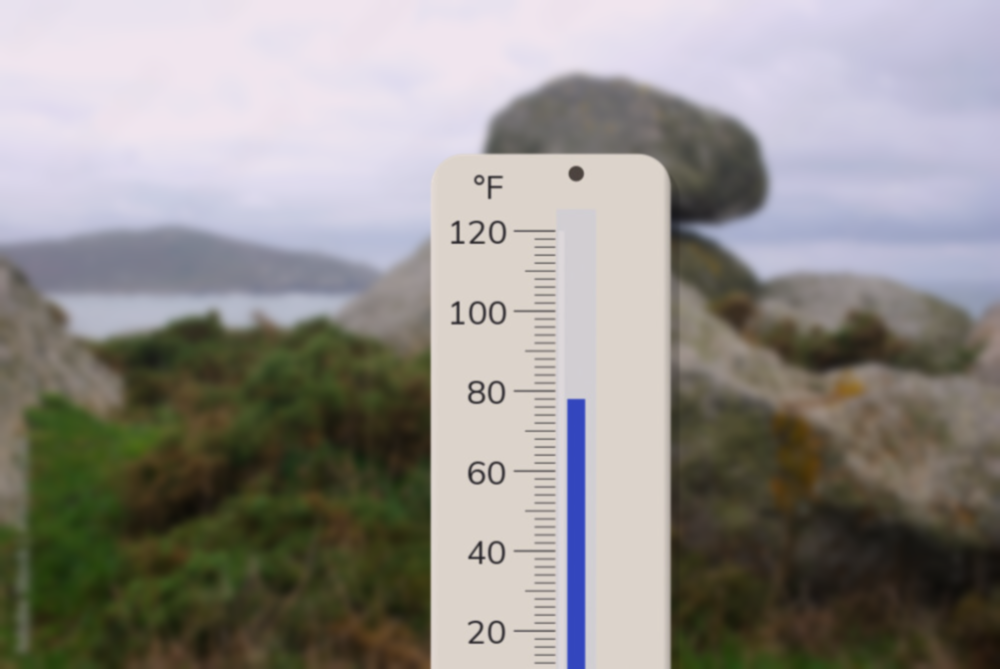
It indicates 78 °F
